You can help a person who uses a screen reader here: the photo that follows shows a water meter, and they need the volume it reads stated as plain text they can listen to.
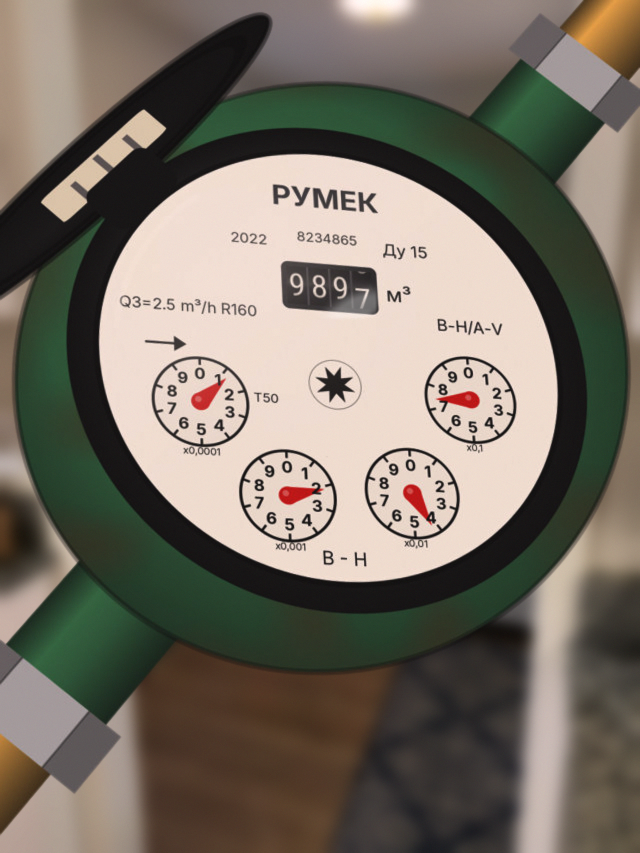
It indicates 9896.7421 m³
